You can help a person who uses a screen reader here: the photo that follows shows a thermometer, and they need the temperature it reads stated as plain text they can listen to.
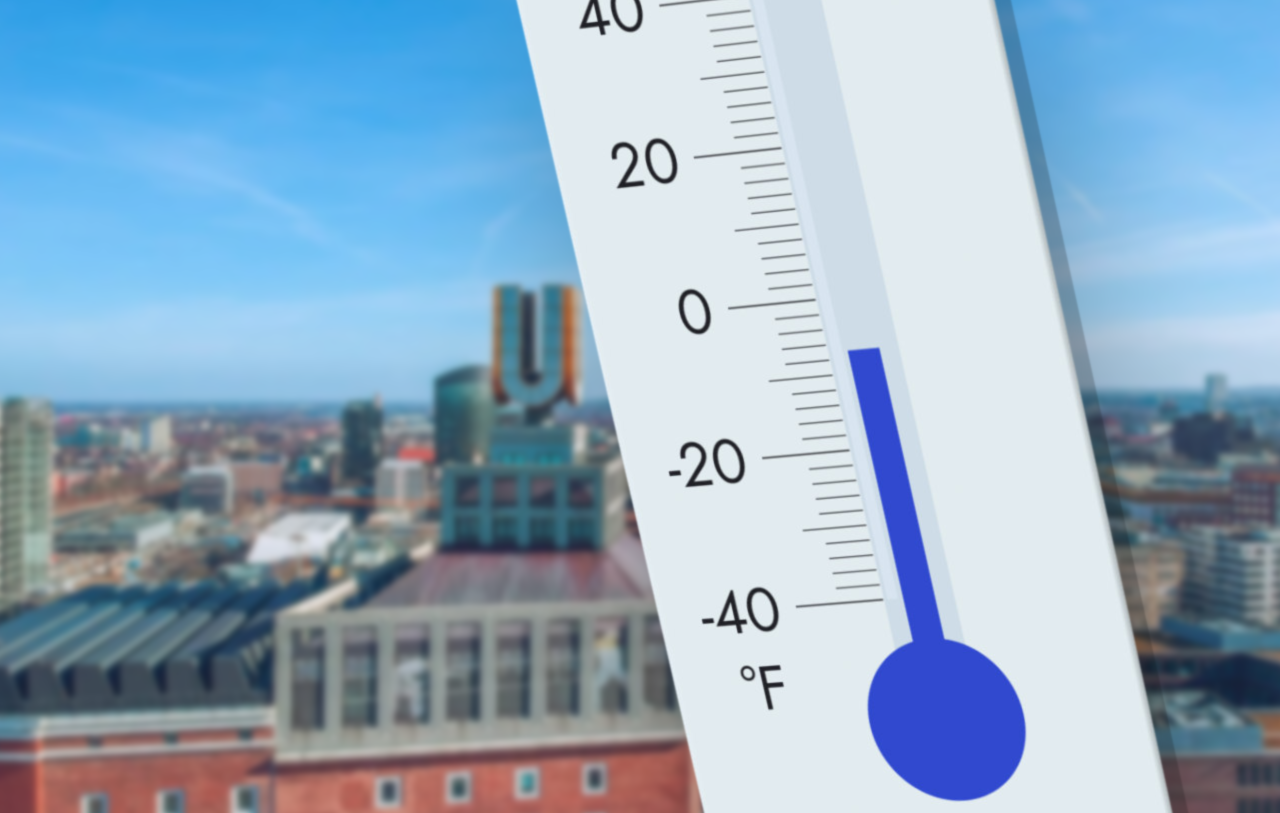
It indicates -7 °F
